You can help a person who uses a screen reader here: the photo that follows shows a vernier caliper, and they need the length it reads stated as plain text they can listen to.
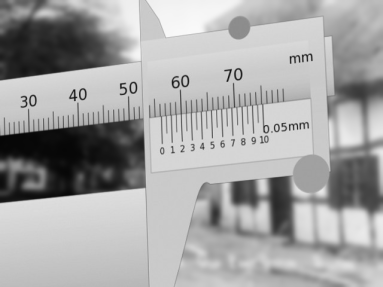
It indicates 56.2 mm
